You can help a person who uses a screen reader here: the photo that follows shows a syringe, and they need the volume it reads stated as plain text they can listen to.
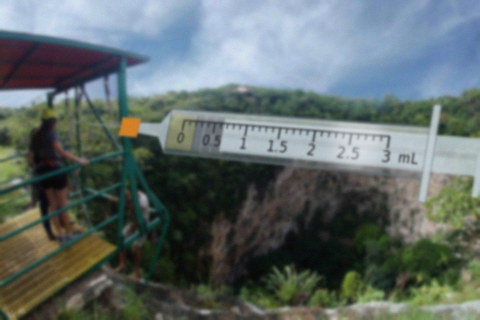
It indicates 0.2 mL
